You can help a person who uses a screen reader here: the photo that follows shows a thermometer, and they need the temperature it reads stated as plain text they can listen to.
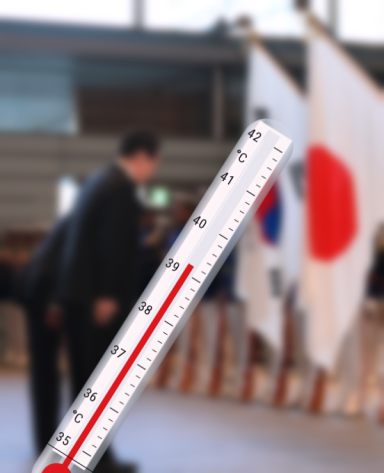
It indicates 39.2 °C
